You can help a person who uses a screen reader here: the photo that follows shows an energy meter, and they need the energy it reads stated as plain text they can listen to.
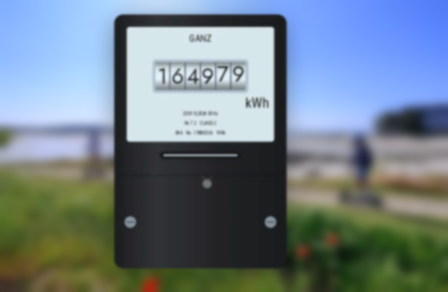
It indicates 164979 kWh
